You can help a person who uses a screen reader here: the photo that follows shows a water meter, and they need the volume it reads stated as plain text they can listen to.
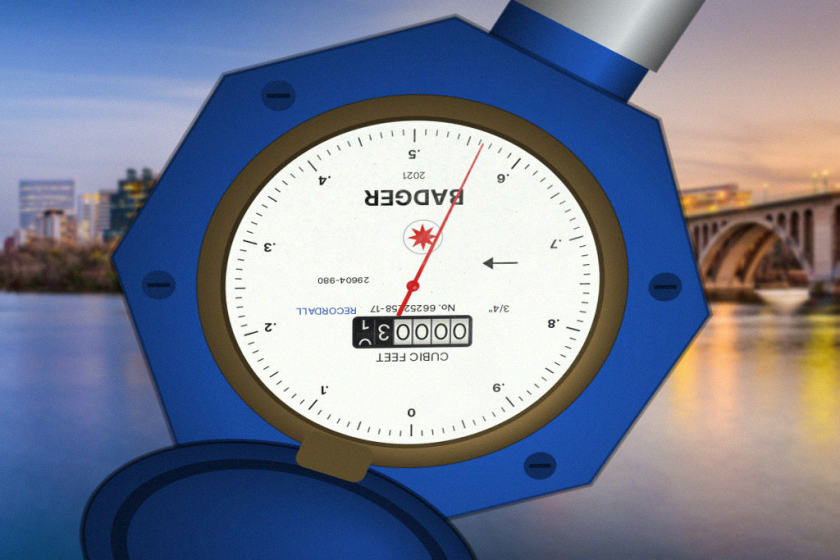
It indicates 30.56 ft³
